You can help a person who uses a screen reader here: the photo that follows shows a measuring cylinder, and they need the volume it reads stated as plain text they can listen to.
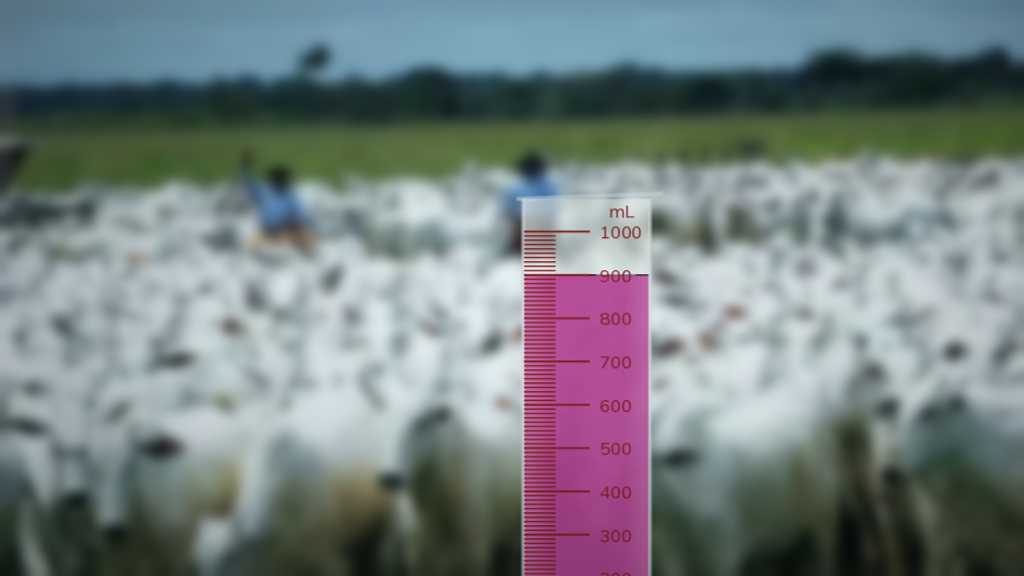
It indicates 900 mL
